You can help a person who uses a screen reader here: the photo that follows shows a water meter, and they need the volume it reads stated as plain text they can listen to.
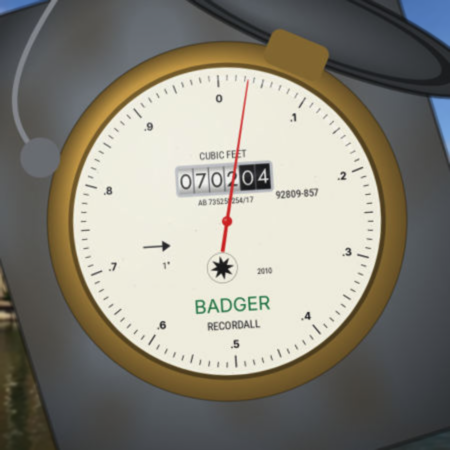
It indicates 70204.03 ft³
